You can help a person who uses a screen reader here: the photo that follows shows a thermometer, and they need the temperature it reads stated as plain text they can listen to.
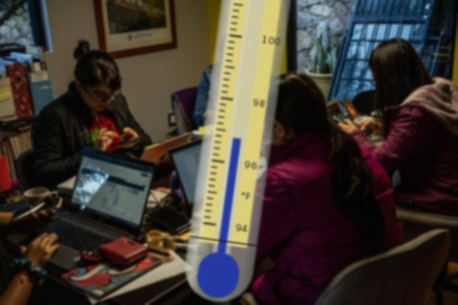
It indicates 96.8 °F
